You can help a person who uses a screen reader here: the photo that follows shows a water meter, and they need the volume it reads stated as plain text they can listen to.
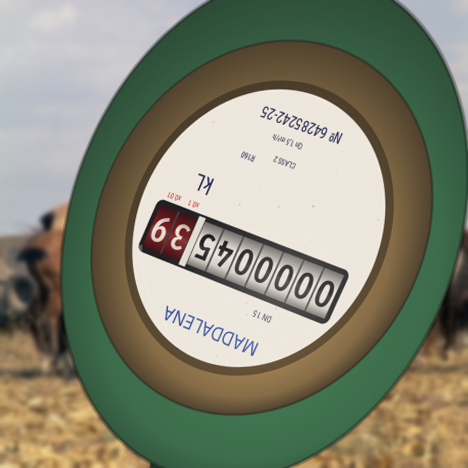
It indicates 45.39 kL
